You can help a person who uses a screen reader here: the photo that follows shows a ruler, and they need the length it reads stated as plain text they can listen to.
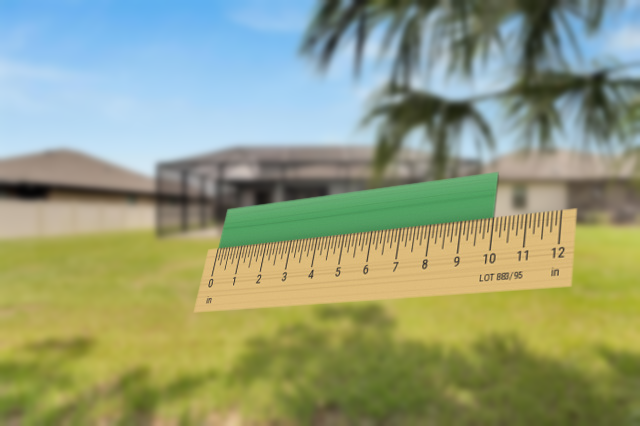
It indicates 10 in
